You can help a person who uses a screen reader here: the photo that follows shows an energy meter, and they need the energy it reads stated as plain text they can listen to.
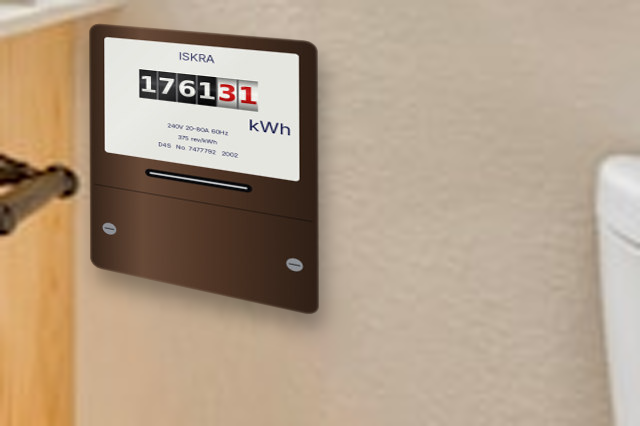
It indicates 1761.31 kWh
